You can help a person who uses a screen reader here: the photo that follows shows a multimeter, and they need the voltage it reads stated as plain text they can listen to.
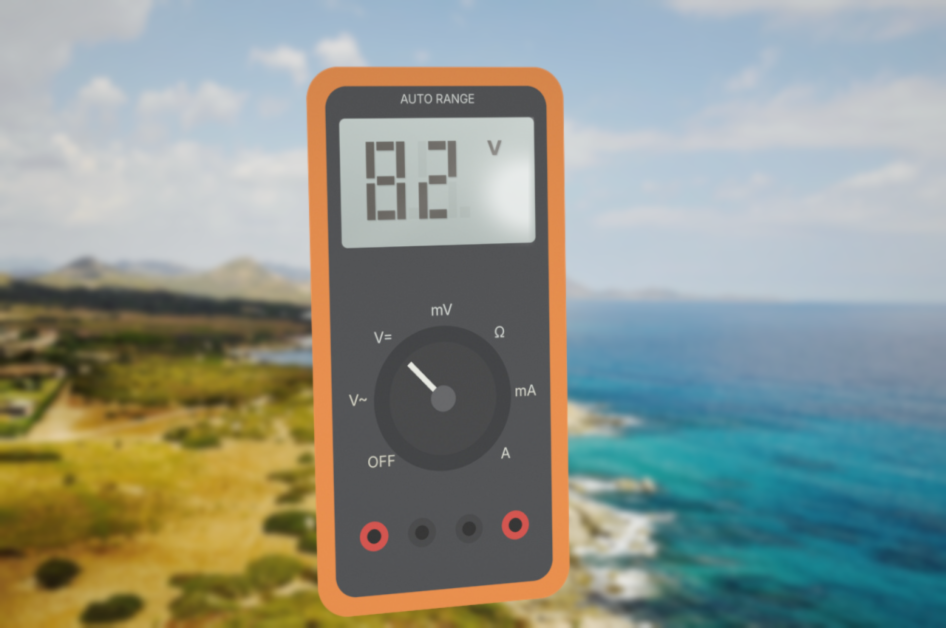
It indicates 82 V
